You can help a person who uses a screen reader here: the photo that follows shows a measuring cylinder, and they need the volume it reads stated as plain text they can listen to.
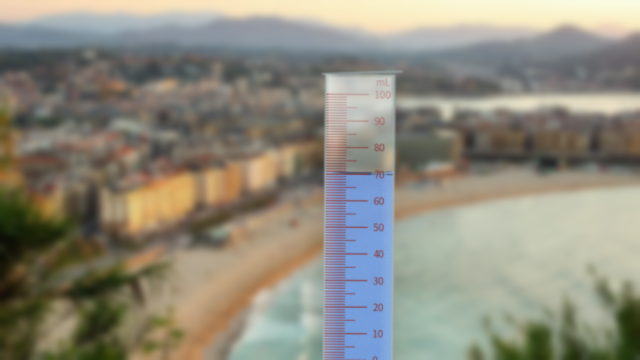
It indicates 70 mL
